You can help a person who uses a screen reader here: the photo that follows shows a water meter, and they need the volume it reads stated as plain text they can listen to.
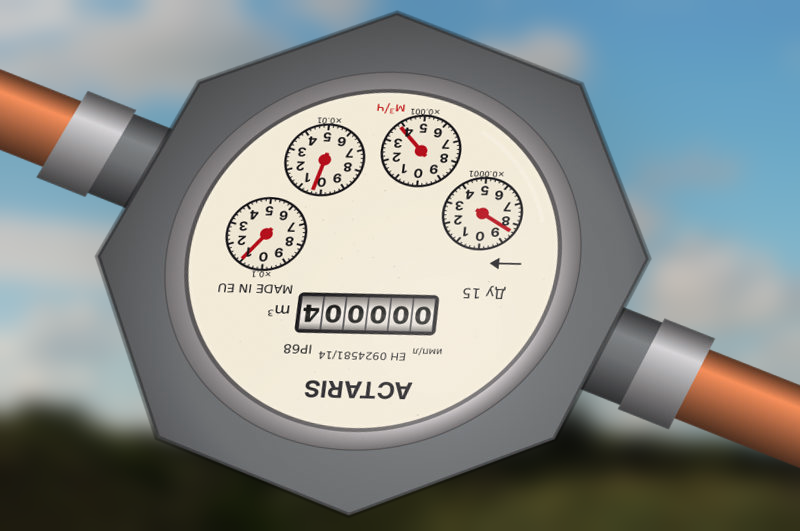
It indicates 4.1038 m³
